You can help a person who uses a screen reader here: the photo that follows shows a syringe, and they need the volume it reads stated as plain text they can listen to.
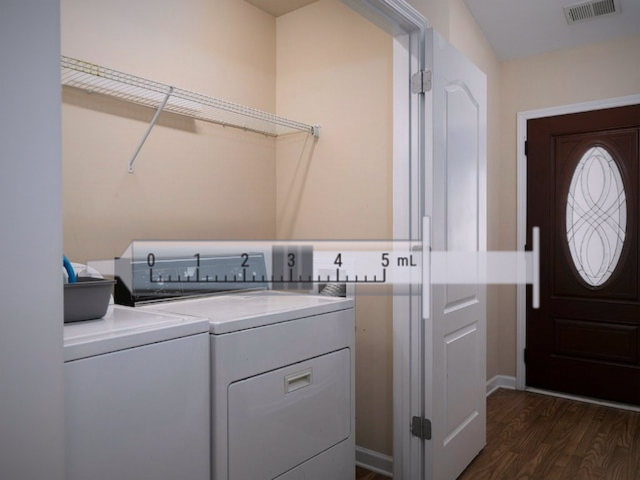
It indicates 2.6 mL
